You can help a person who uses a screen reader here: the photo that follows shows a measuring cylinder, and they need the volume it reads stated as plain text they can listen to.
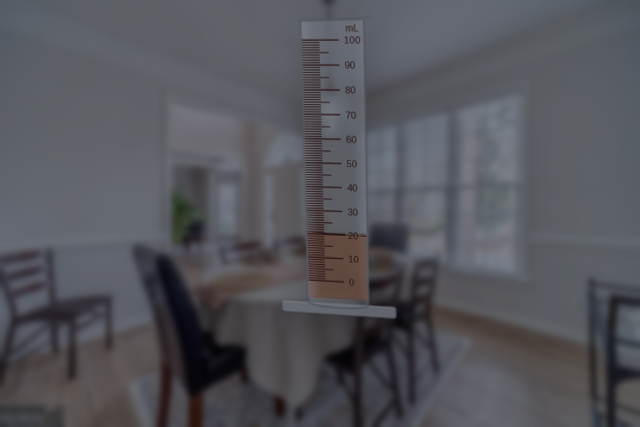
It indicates 20 mL
